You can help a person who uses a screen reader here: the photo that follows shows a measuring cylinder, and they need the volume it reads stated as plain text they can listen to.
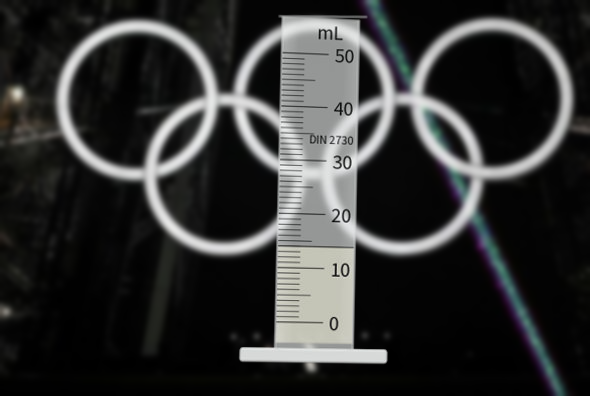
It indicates 14 mL
